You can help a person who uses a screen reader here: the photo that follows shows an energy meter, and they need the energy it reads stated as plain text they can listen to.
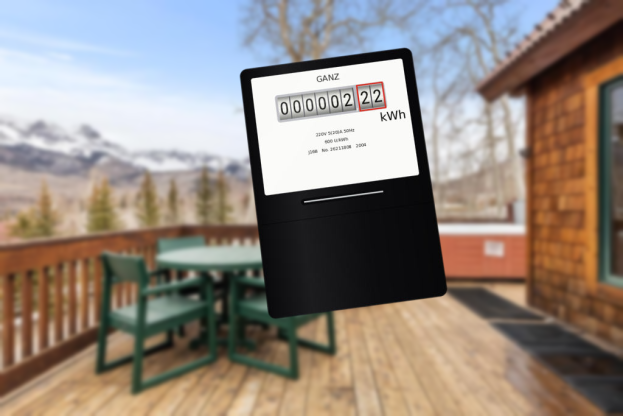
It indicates 2.22 kWh
